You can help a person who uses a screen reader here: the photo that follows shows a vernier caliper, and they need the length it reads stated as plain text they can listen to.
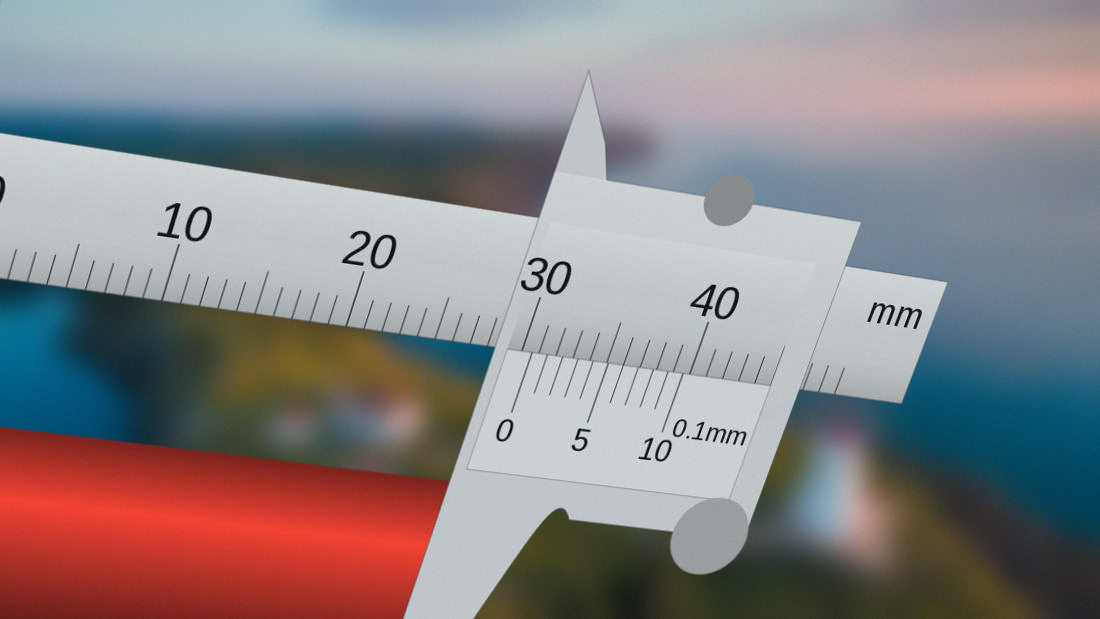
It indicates 30.6 mm
